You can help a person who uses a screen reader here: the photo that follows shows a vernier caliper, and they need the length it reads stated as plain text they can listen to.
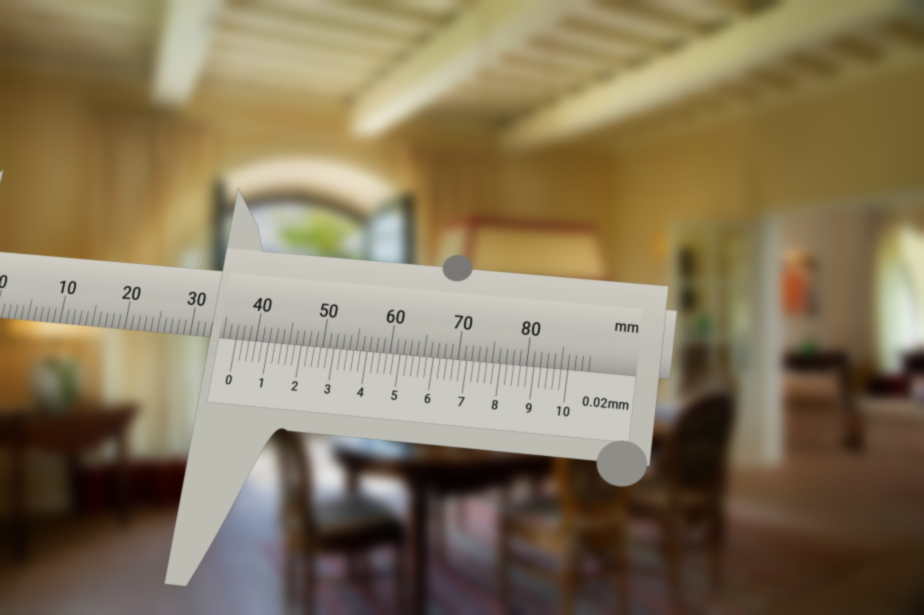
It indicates 37.0 mm
